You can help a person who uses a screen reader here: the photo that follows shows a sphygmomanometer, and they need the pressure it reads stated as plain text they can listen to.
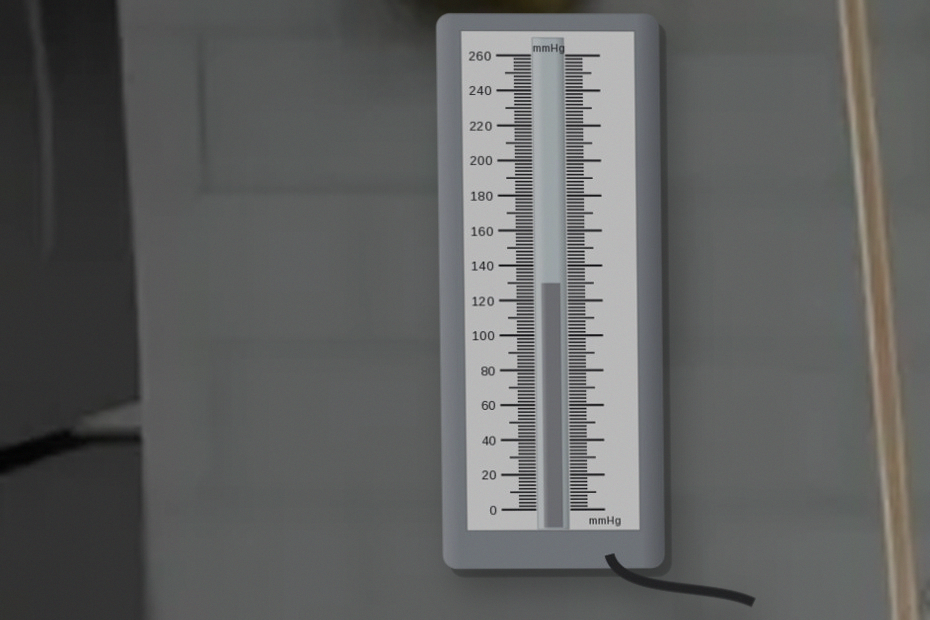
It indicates 130 mmHg
